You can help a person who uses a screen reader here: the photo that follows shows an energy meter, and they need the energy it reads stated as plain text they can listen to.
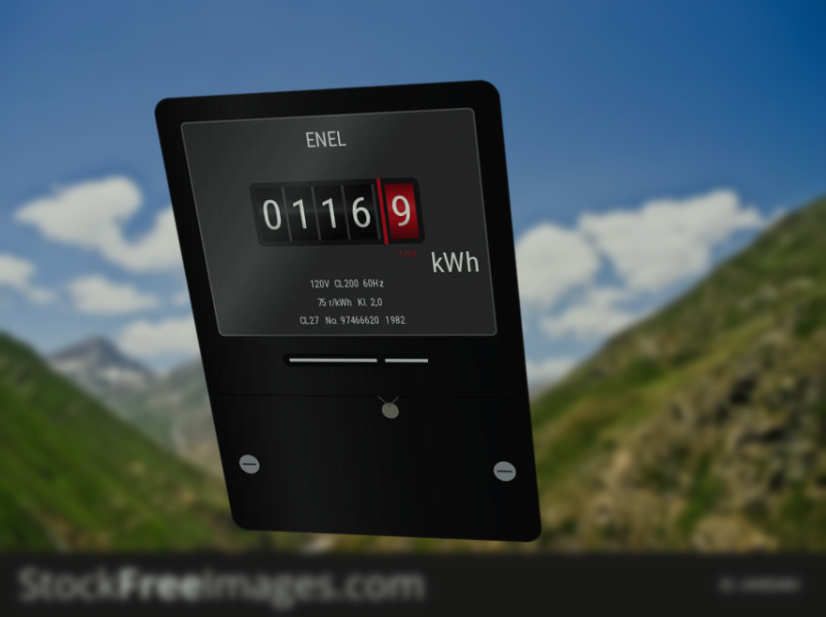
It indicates 116.9 kWh
